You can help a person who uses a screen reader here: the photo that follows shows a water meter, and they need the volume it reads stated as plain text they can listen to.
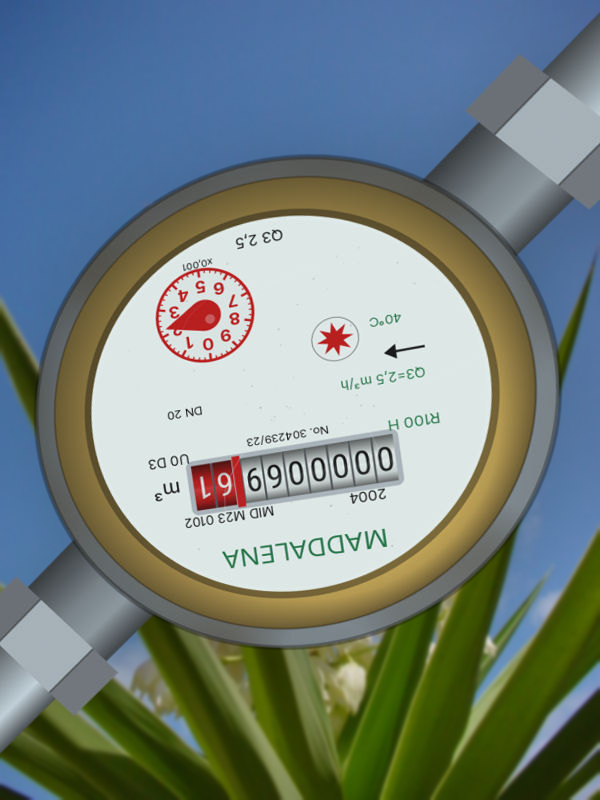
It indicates 69.612 m³
